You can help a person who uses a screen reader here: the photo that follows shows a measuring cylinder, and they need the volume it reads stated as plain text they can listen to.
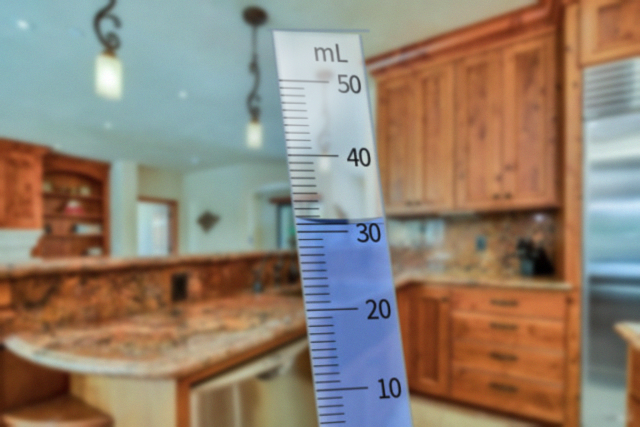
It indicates 31 mL
